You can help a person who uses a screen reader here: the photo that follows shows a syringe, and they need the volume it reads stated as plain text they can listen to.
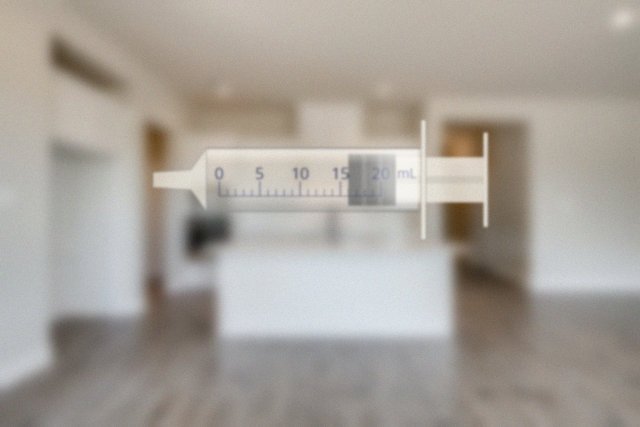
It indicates 16 mL
